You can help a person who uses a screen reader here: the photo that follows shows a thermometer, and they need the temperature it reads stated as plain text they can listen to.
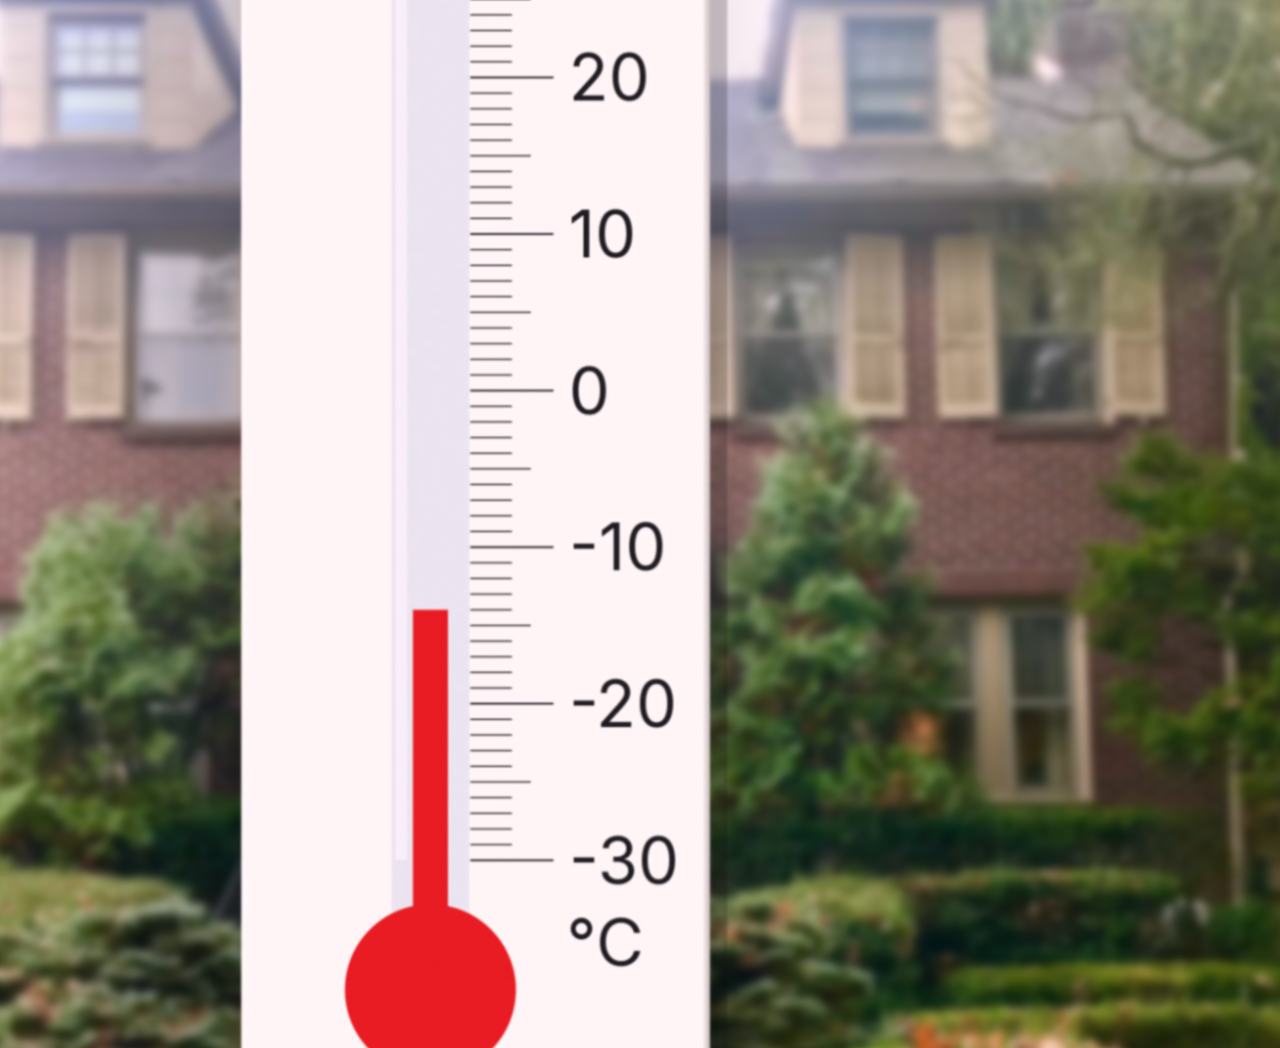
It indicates -14 °C
